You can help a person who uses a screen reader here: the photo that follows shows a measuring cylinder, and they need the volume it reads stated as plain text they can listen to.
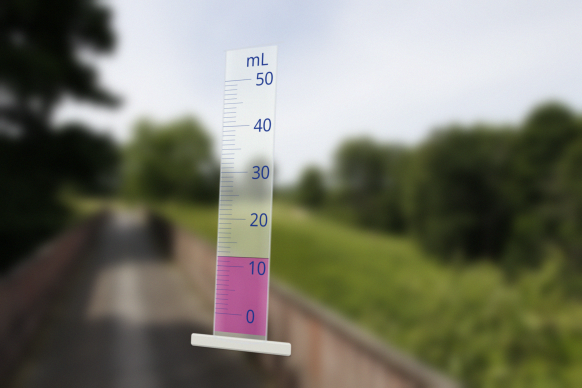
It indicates 12 mL
